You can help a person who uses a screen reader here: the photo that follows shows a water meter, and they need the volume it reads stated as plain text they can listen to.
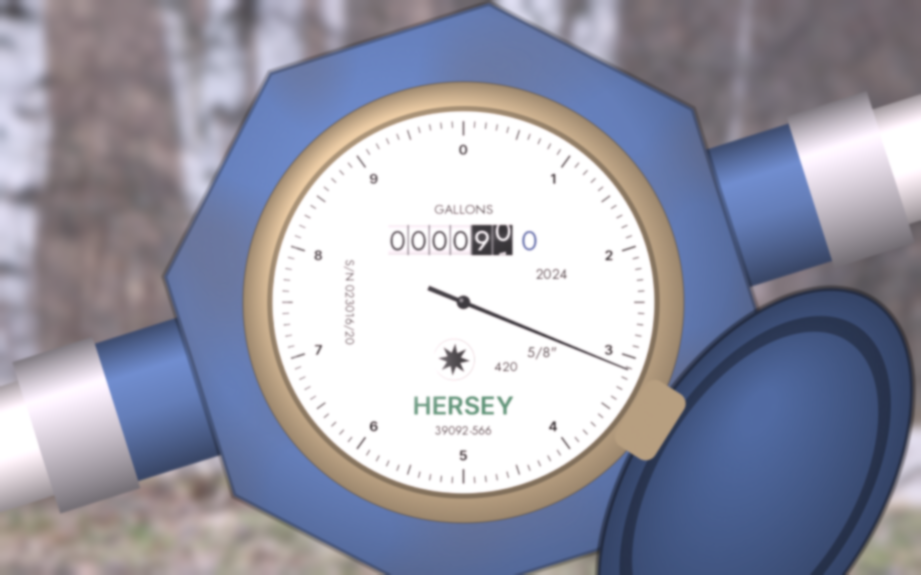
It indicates 903.1 gal
